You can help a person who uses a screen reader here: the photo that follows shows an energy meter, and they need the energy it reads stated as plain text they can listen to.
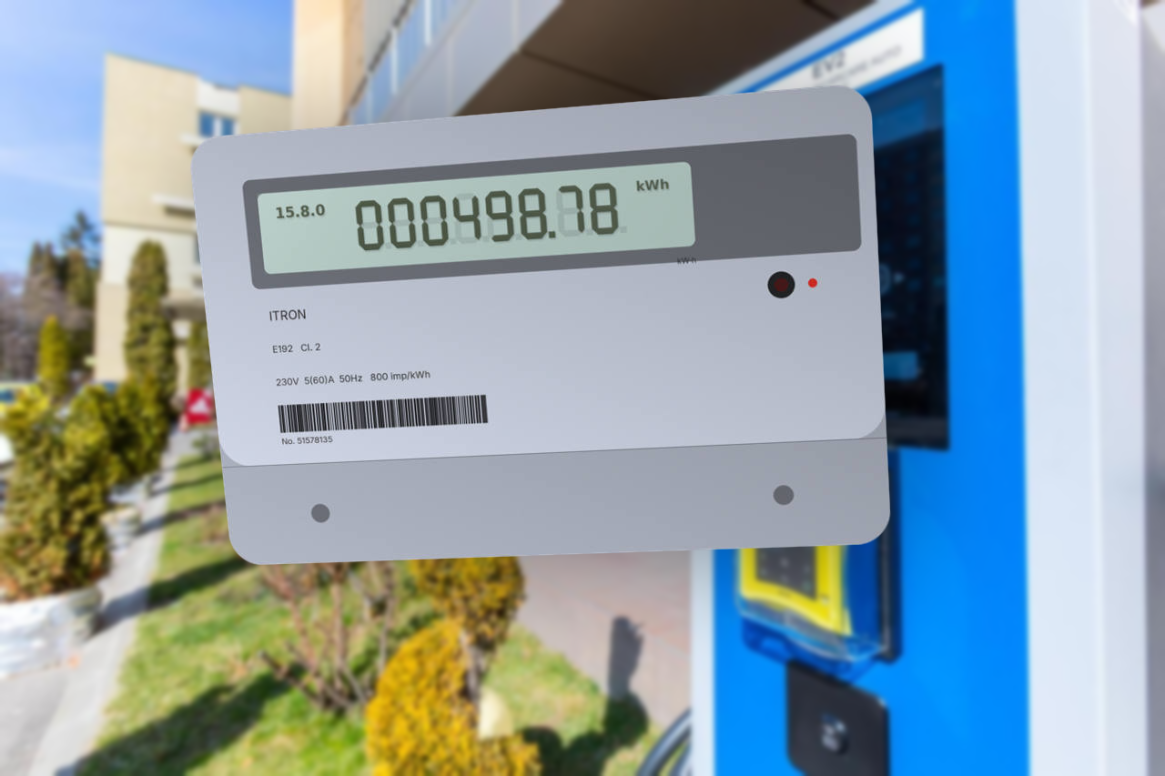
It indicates 498.78 kWh
